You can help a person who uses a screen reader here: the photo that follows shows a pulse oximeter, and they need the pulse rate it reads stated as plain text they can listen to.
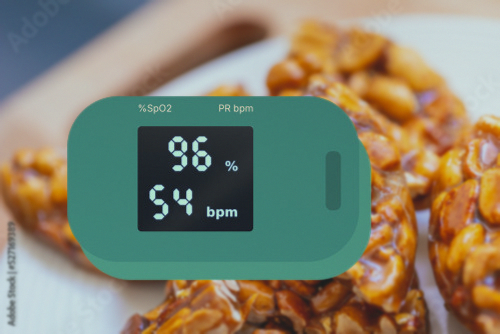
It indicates 54 bpm
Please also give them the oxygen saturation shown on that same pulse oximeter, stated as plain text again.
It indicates 96 %
